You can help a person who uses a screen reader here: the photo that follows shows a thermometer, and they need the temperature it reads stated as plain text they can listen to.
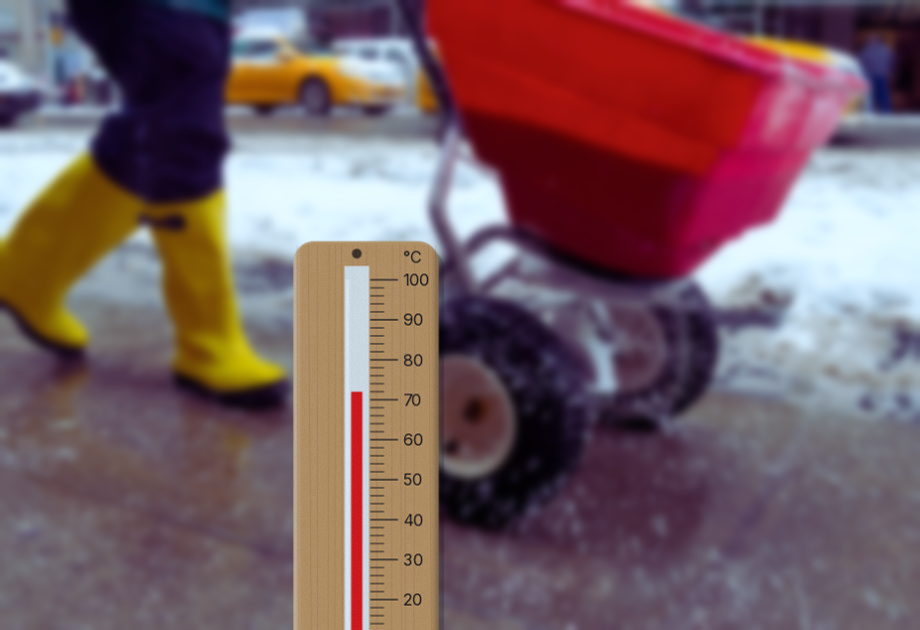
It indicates 72 °C
